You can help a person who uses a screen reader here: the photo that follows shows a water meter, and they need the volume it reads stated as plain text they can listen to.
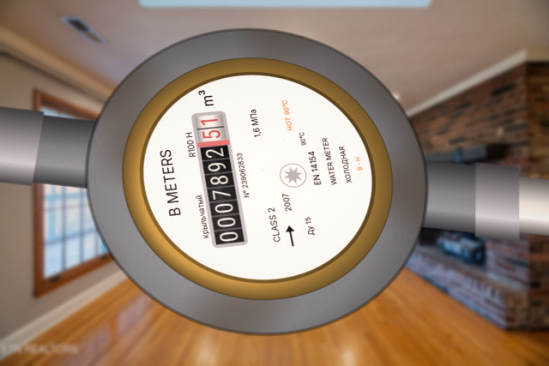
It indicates 7892.51 m³
